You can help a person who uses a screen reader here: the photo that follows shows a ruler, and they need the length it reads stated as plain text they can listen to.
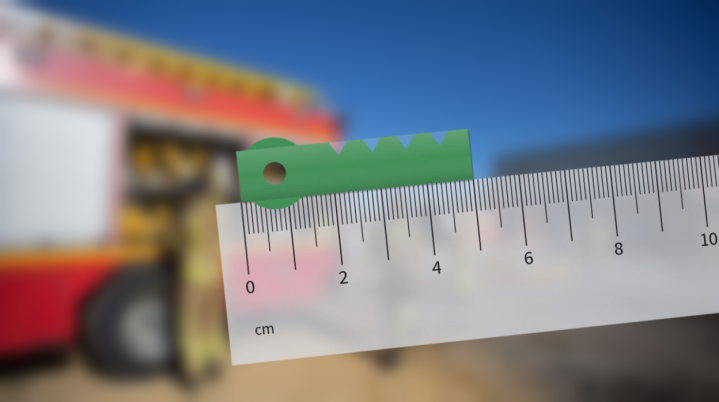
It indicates 5 cm
